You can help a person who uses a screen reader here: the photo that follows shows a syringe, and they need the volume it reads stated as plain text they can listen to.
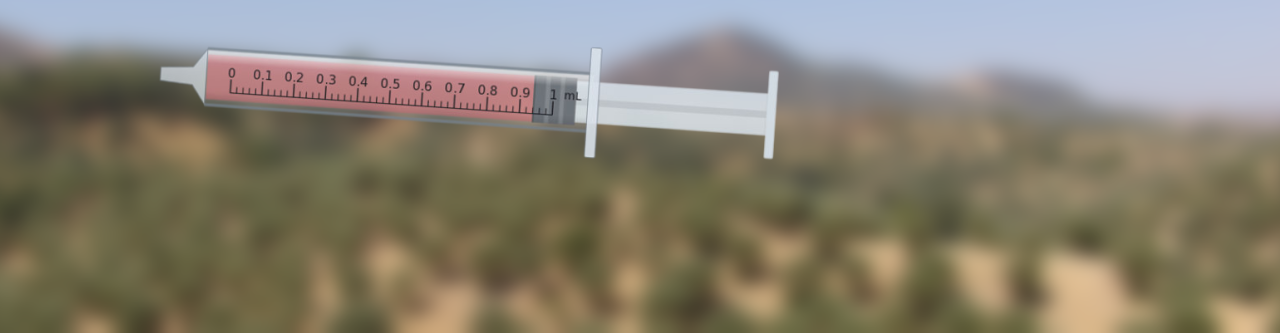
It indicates 0.94 mL
